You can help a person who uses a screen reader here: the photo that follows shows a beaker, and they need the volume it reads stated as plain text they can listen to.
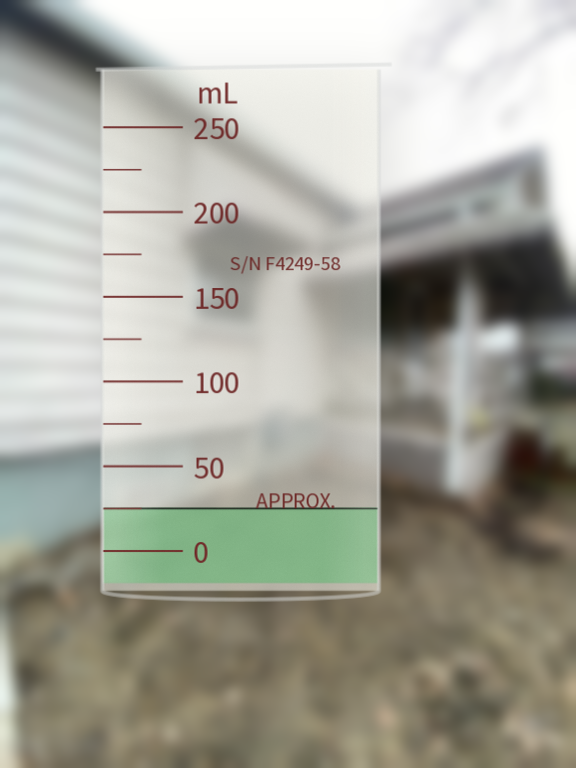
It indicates 25 mL
